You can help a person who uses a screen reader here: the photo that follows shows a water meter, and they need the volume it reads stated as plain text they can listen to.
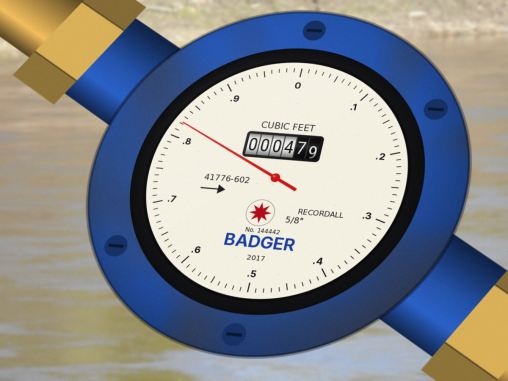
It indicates 478.82 ft³
